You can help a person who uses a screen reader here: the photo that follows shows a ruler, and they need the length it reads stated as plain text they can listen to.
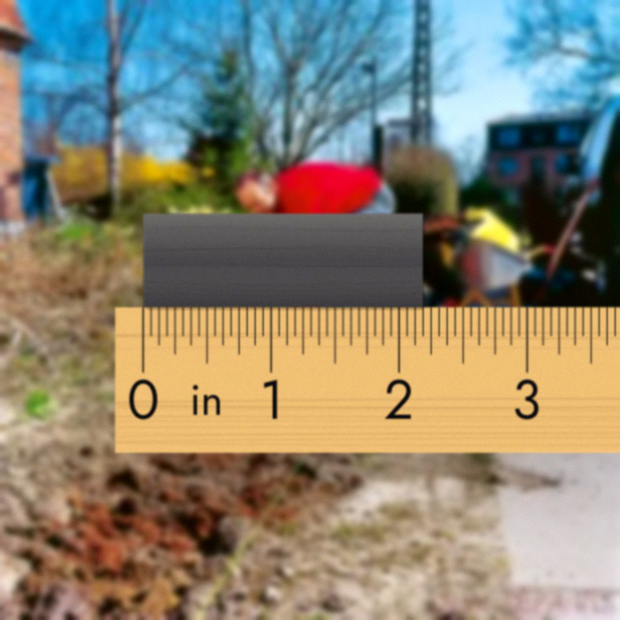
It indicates 2.1875 in
